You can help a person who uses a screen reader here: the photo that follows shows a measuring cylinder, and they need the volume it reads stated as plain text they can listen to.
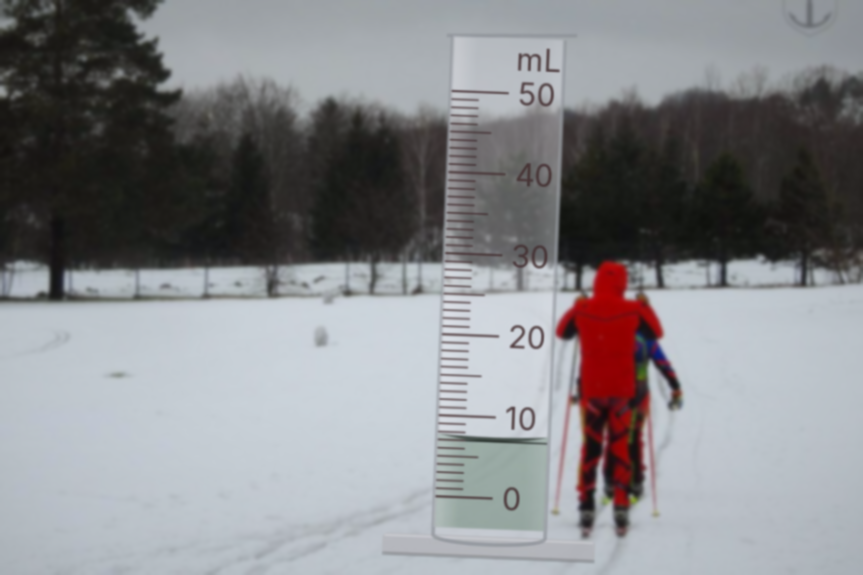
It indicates 7 mL
